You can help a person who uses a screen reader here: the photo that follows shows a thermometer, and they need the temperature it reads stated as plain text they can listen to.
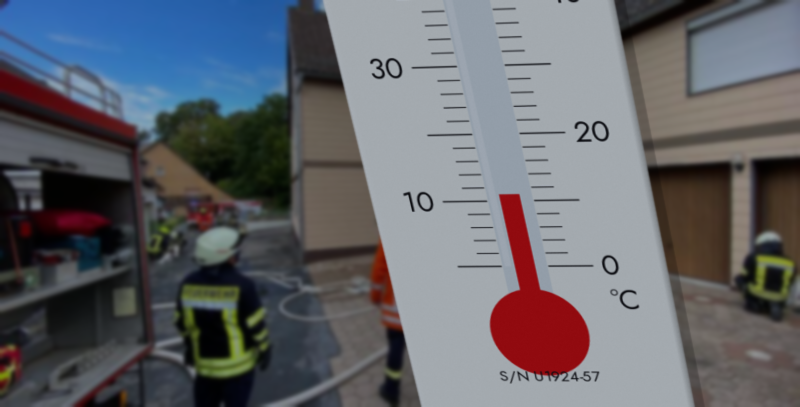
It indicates 11 °C
